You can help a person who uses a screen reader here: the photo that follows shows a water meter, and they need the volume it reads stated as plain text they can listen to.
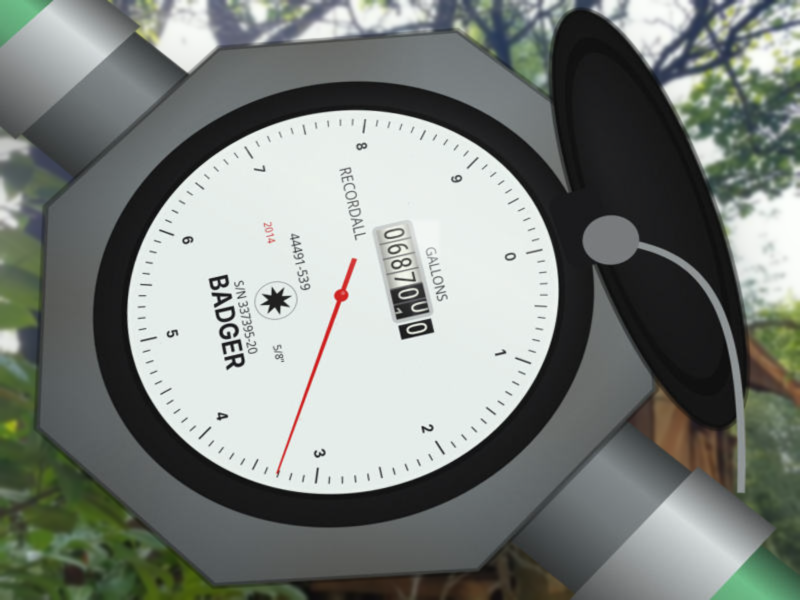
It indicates 687003.3 gal
